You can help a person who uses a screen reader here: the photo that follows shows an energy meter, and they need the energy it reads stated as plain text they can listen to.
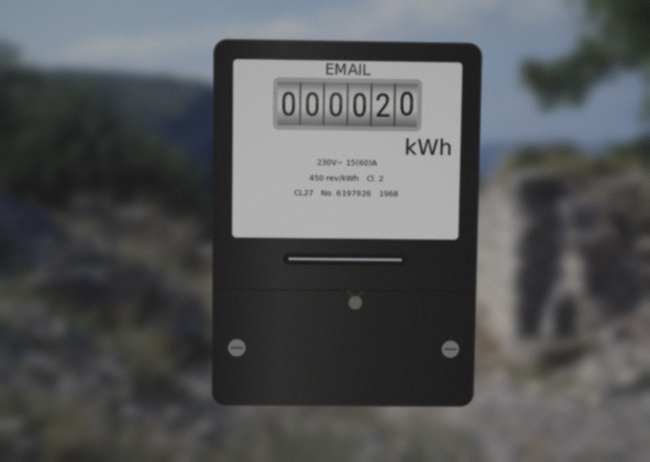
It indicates 20 kWh
